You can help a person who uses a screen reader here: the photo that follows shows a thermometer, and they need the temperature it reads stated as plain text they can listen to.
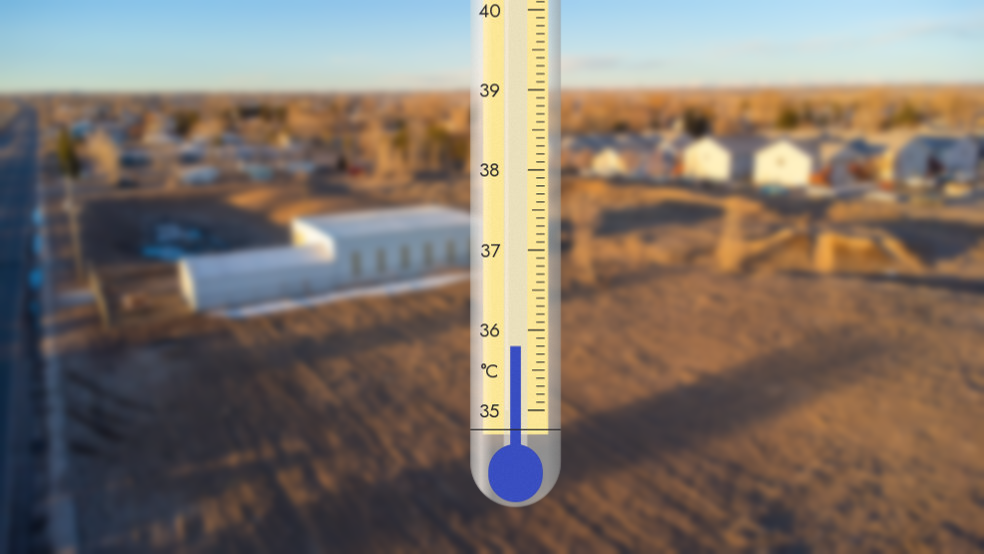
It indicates 35.8 °C
